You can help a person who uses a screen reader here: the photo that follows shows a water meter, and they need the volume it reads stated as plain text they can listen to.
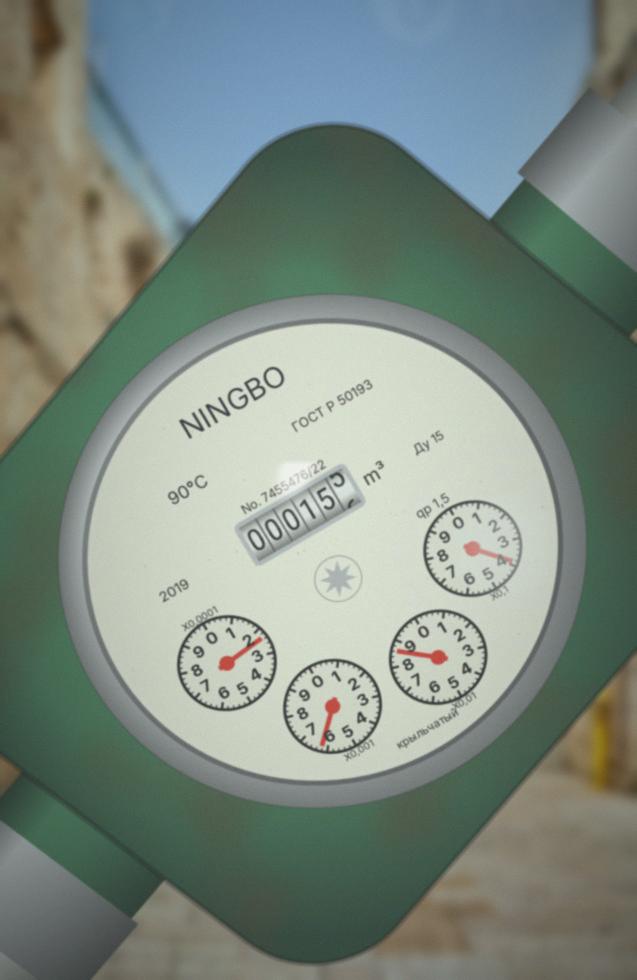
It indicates 155.3862 m³
